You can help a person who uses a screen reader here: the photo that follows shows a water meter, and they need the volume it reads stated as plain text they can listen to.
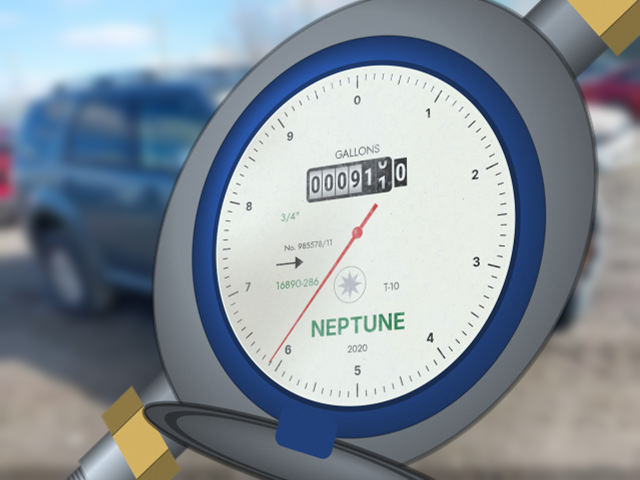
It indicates 9106.1 gal
